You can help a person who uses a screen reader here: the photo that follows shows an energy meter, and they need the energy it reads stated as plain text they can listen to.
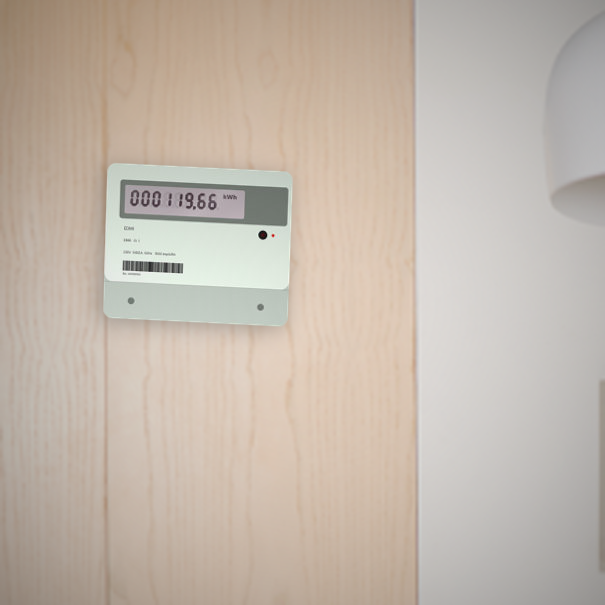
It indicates 119.66 kWh
